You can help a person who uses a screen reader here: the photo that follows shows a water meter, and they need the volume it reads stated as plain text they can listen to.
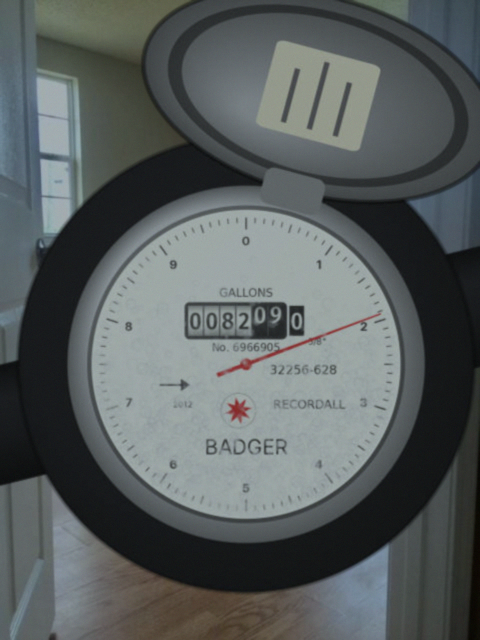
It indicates 82091.9 gal
